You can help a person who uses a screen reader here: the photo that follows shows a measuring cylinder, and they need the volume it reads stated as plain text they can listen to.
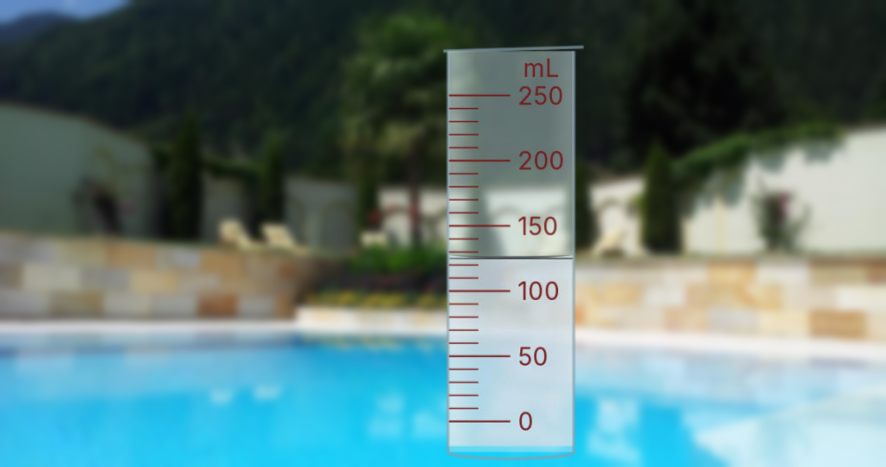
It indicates 125 mL
